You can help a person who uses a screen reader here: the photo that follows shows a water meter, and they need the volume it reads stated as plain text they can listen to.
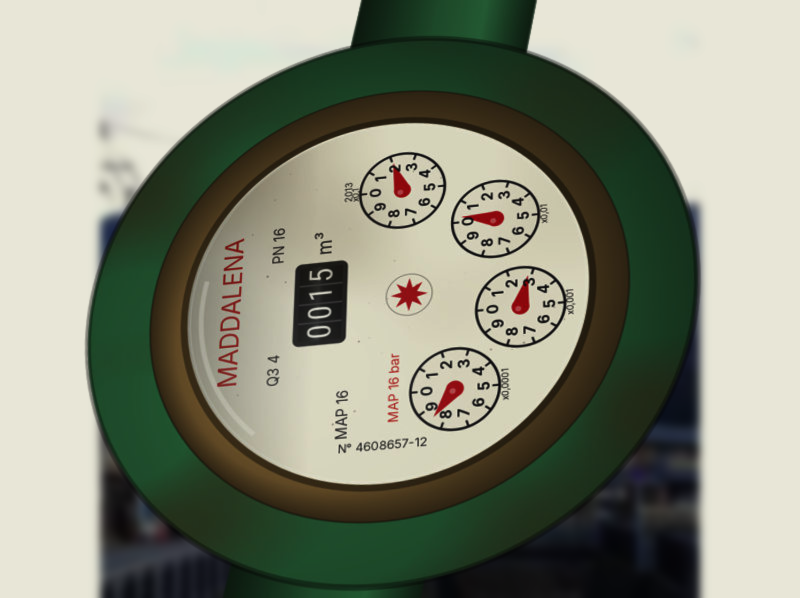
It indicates 15.2028 m³
